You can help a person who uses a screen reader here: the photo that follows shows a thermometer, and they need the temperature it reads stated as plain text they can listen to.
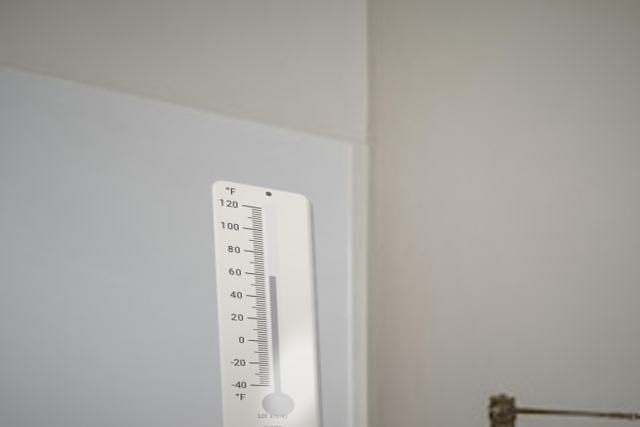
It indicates 60 °F
